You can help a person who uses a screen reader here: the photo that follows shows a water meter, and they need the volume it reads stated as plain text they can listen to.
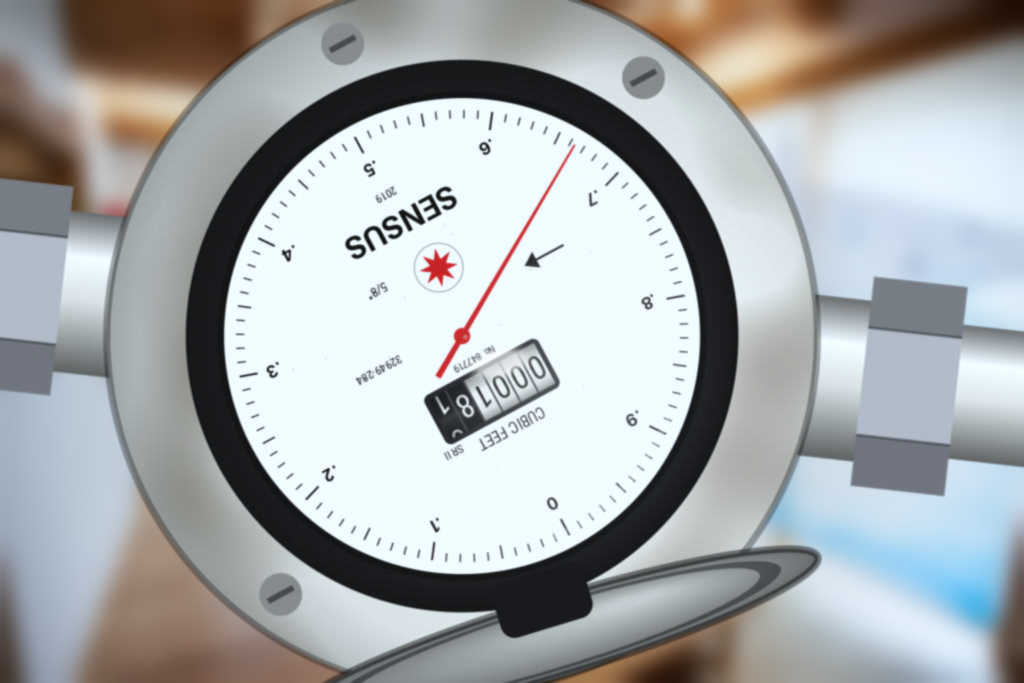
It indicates 180.66 ft³
